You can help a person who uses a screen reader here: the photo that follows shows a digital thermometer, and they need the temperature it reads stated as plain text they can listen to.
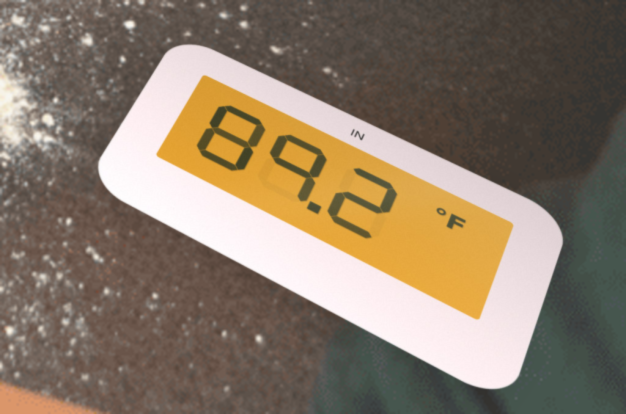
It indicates 89.2 °F
